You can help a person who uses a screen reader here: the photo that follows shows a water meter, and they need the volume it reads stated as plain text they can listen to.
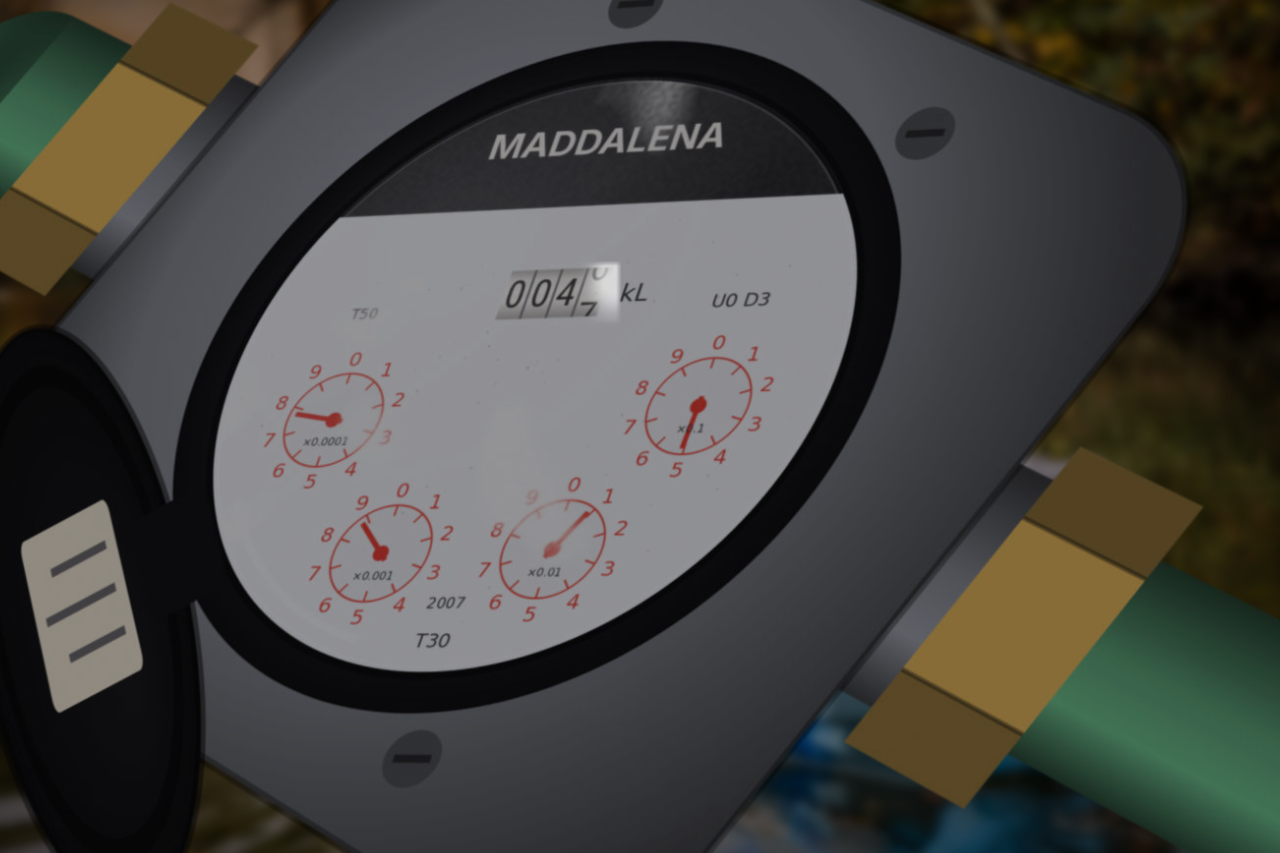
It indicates 46.5087 kL
